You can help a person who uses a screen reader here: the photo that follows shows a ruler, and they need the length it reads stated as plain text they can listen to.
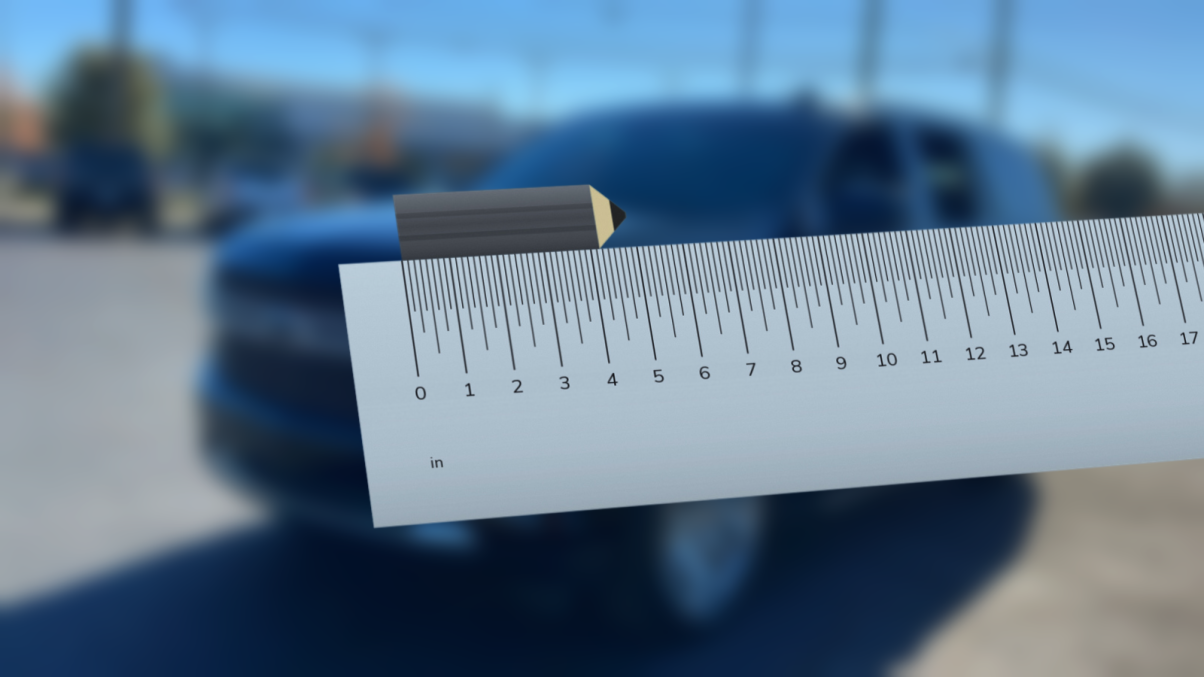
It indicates 4.875 in
